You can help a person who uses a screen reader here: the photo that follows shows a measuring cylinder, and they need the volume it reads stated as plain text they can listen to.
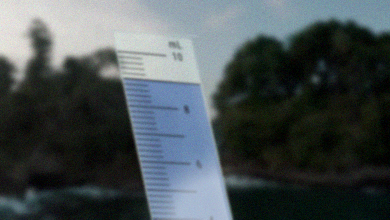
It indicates 9 mL
